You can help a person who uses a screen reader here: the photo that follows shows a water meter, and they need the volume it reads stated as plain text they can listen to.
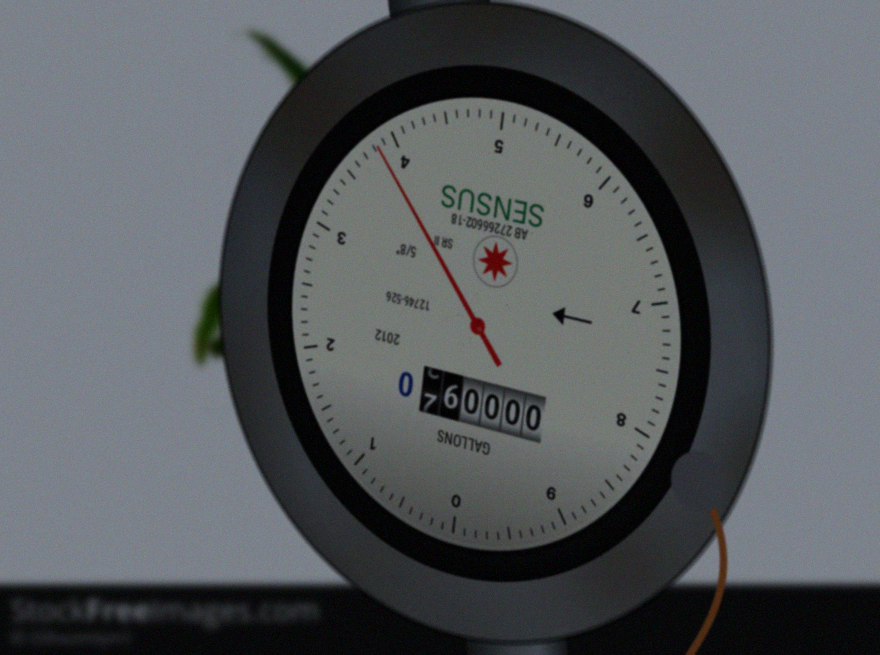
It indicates 923.8 gal
